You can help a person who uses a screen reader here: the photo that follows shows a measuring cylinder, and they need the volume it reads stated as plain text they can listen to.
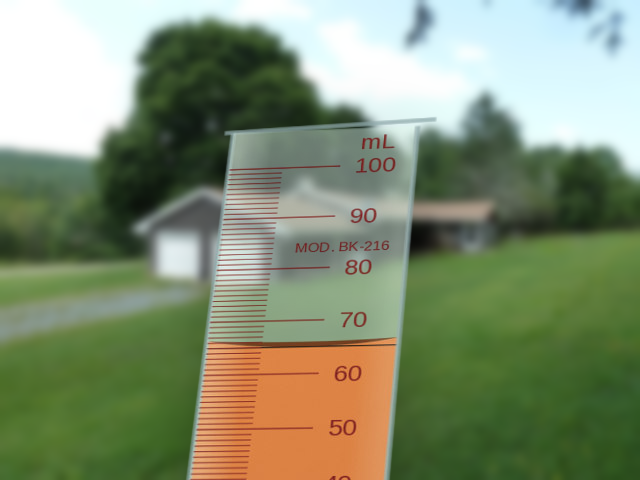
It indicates 65 mL
